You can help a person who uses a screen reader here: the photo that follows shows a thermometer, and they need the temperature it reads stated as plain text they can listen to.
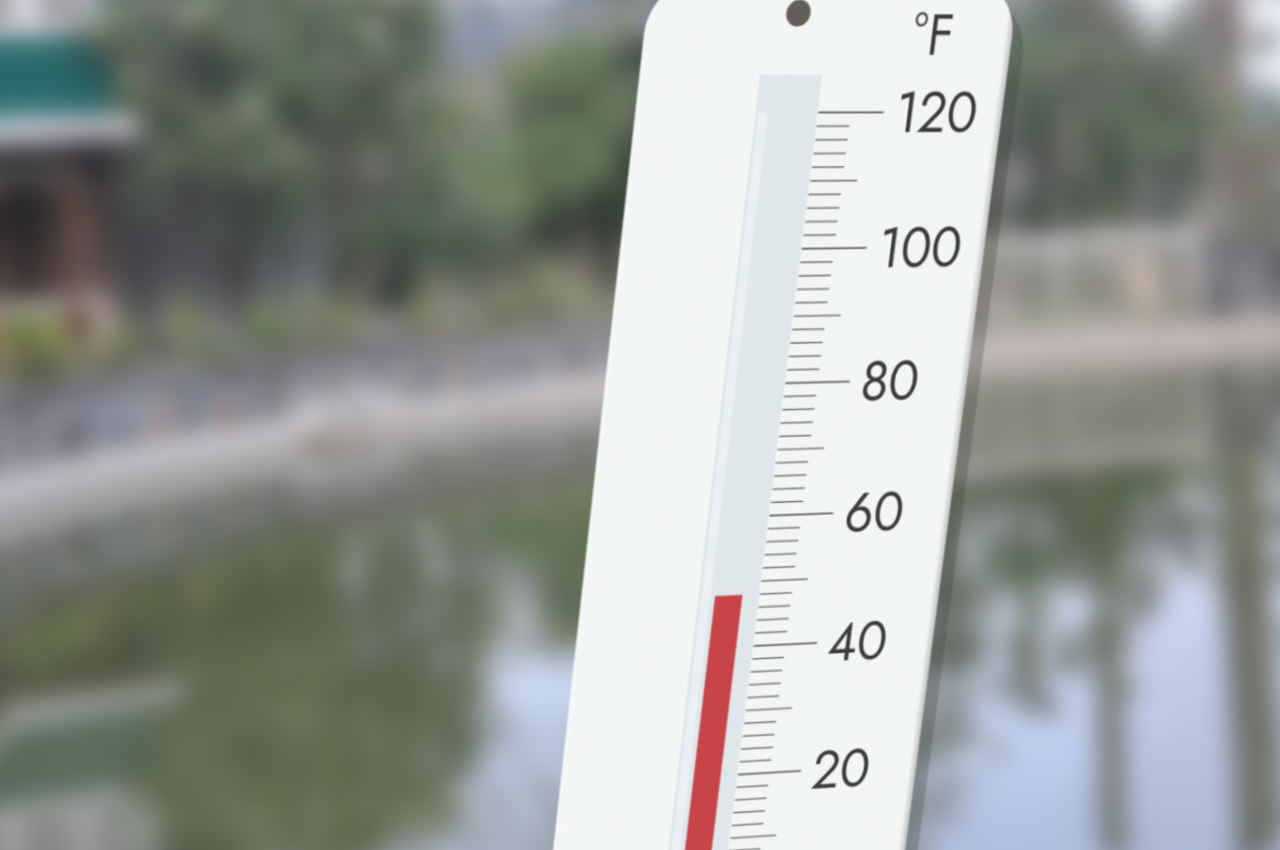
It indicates 48 °F
